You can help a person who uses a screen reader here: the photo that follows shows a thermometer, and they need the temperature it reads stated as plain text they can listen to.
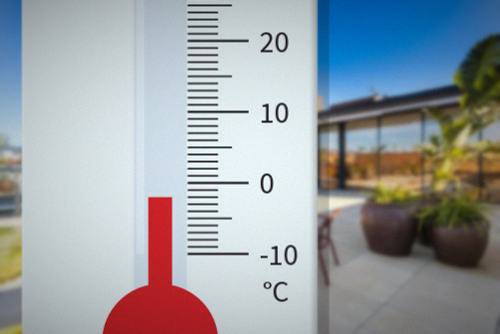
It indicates -2 °C
